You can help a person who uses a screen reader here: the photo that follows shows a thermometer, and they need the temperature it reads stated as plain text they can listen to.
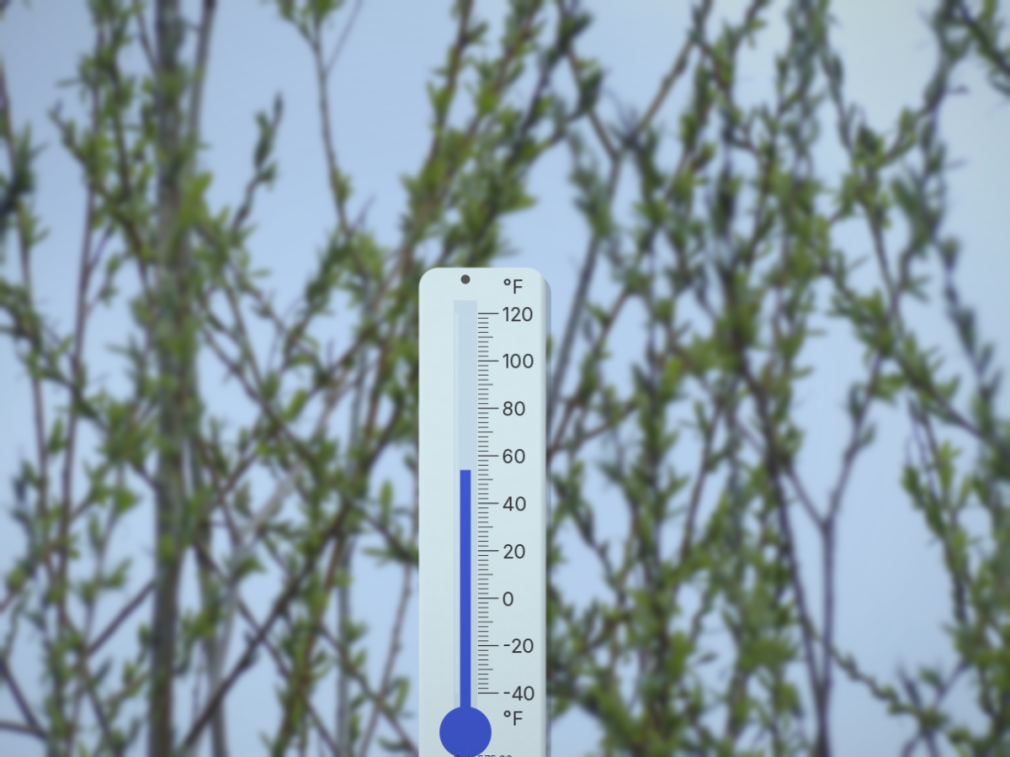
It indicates 54 °F
